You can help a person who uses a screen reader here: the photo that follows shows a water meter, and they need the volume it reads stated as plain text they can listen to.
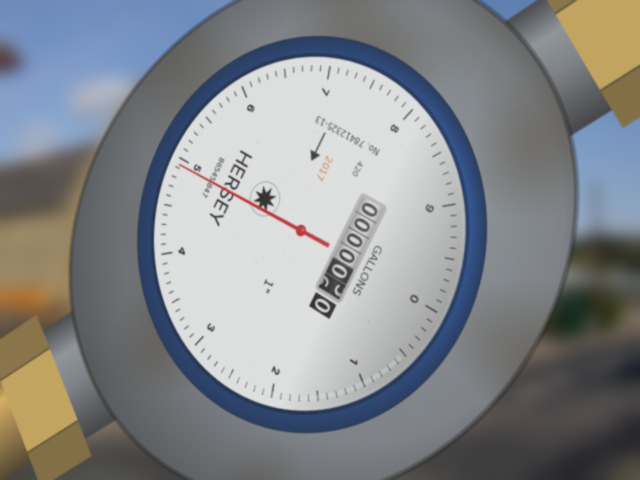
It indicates 54.9 gal
